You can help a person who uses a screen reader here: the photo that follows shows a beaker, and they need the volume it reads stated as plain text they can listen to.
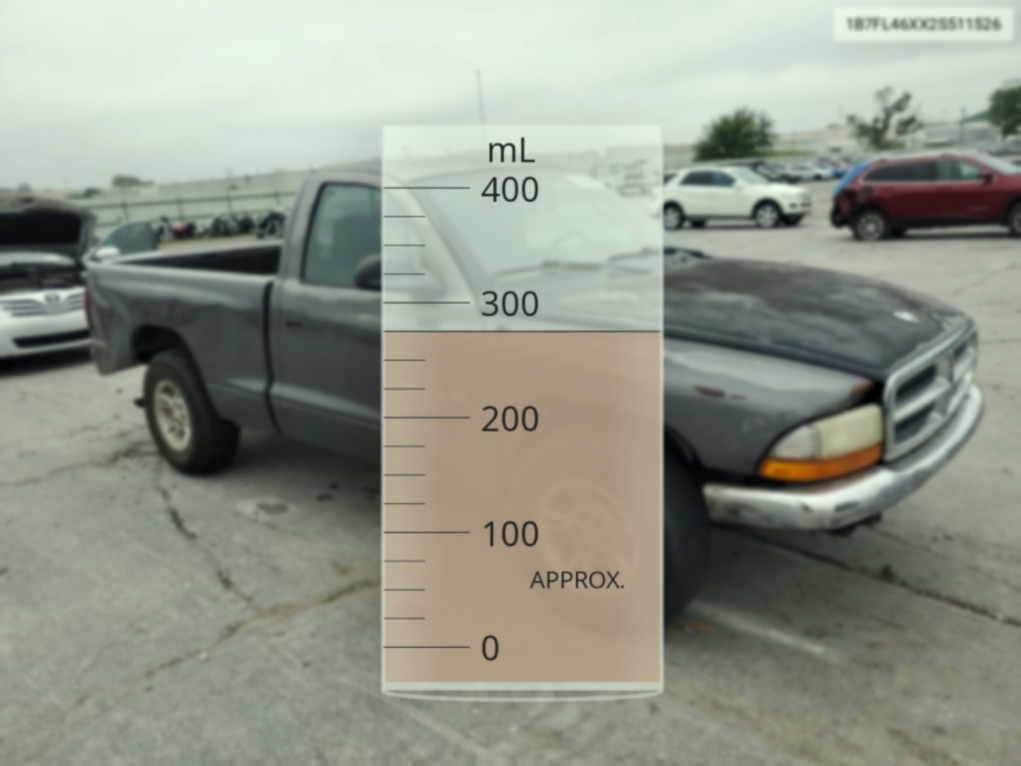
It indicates 275 mL
